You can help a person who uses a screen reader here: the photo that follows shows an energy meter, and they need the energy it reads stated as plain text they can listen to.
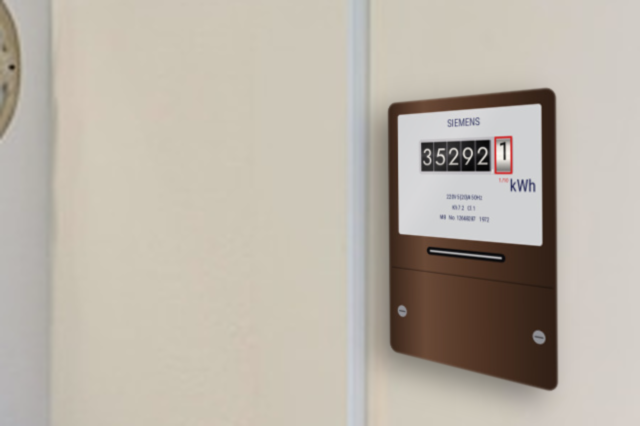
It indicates 35292.1 kWh
